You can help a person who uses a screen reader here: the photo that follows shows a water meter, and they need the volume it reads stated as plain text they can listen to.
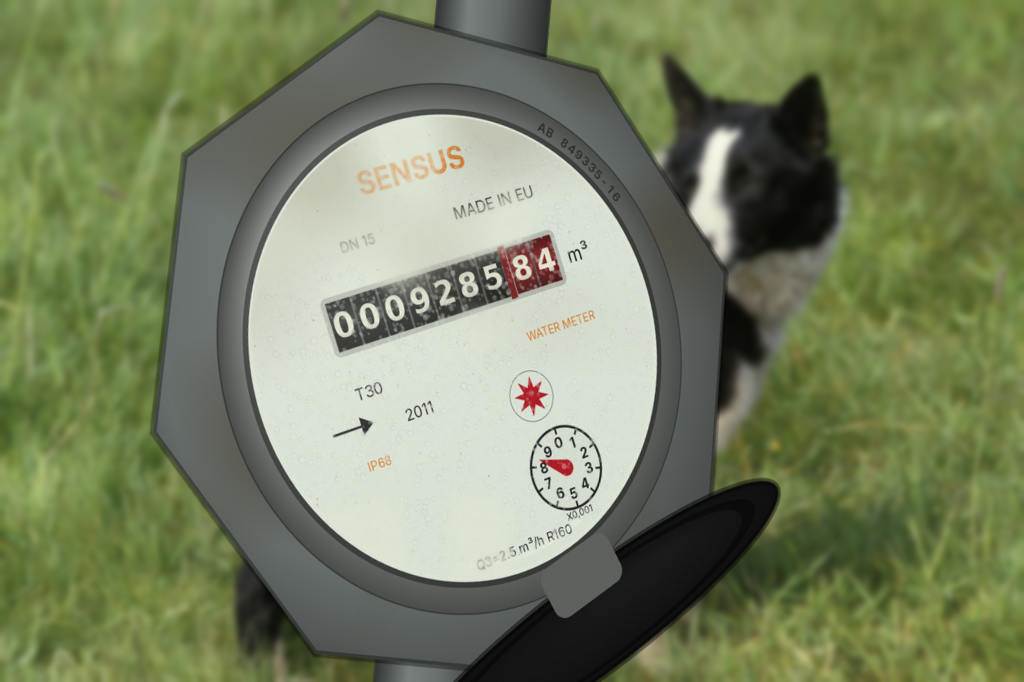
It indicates 9285.848 m³
